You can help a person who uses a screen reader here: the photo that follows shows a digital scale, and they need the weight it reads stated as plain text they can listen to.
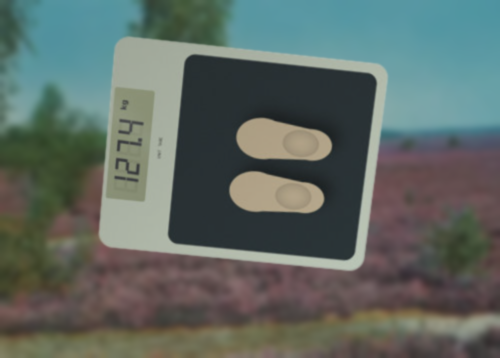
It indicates 127.4 kg
